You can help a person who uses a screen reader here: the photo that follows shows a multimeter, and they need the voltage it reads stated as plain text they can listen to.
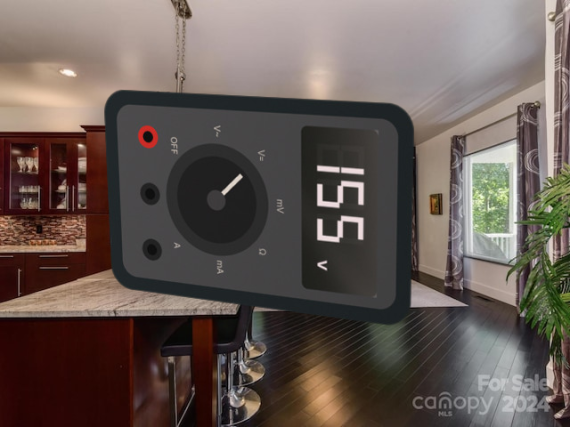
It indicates 155 V
